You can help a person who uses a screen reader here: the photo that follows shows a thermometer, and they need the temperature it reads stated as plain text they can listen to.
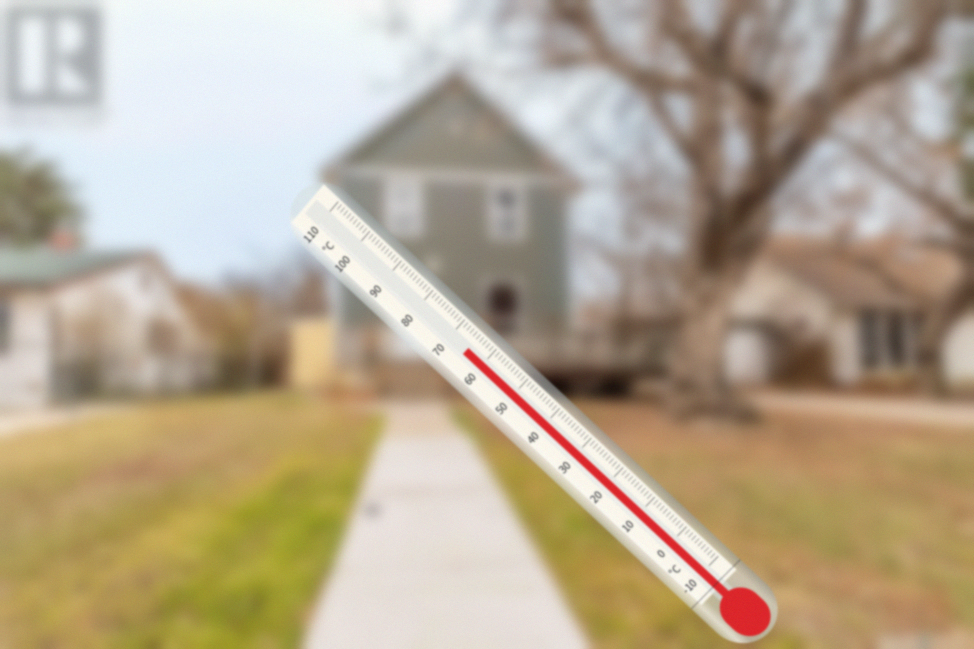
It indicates 65 °C
